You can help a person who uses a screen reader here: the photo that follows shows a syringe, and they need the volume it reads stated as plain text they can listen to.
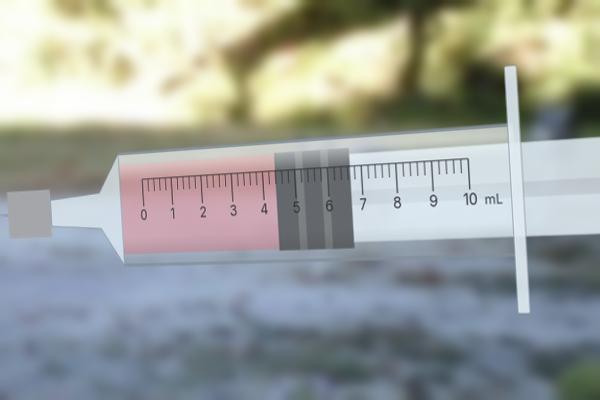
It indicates 4.4 mL
